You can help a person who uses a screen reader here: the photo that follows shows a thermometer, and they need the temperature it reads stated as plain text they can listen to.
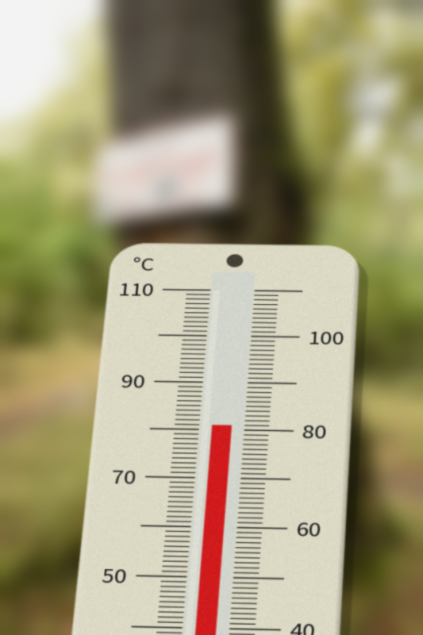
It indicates 81 °C
